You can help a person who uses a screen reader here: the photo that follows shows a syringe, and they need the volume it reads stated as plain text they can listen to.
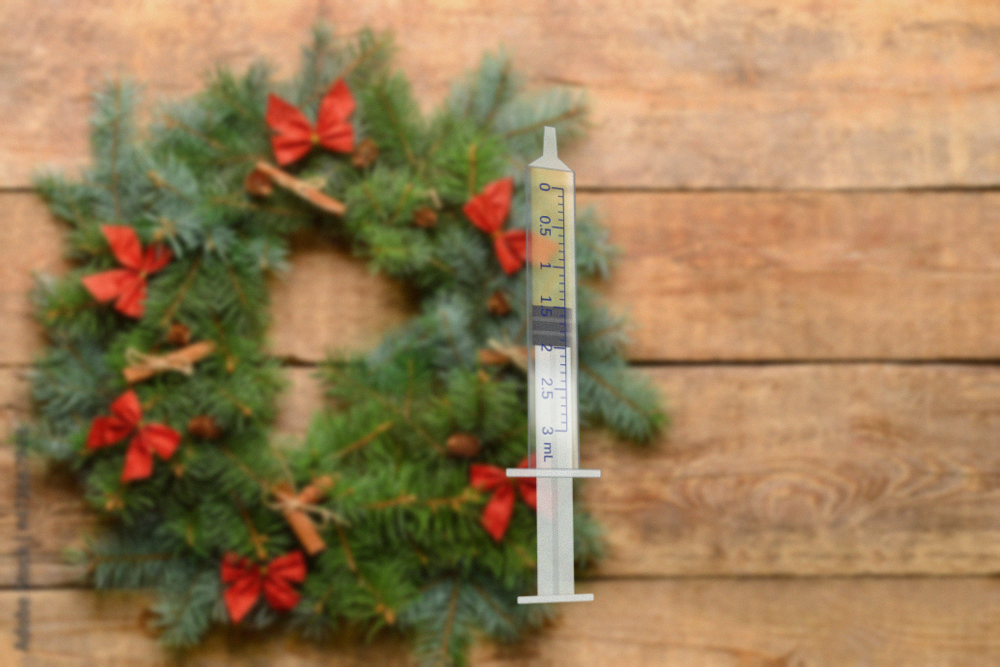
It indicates 1.5 mL
